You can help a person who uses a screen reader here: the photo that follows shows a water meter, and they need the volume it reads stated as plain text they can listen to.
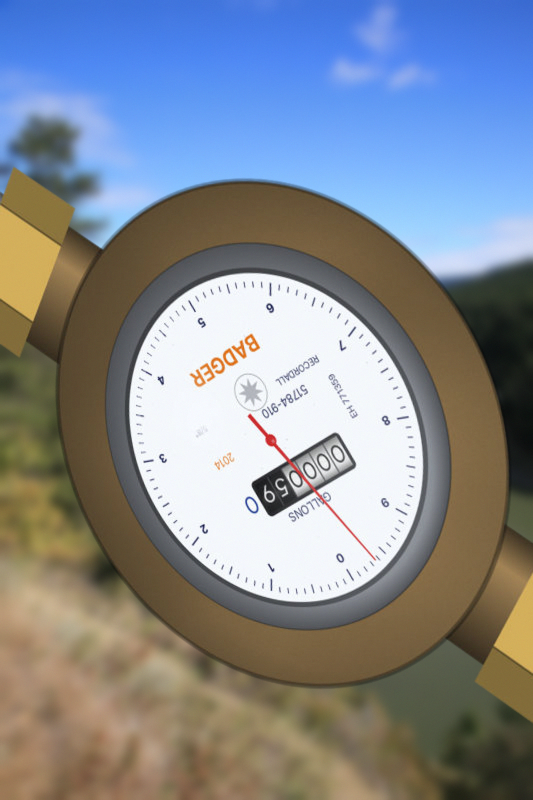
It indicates 589.6 gal
